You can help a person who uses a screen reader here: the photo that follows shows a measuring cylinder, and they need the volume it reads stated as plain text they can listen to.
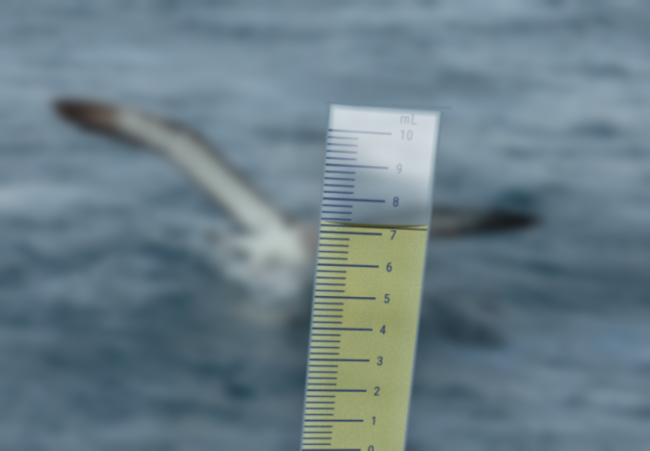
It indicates 7.2 mL
